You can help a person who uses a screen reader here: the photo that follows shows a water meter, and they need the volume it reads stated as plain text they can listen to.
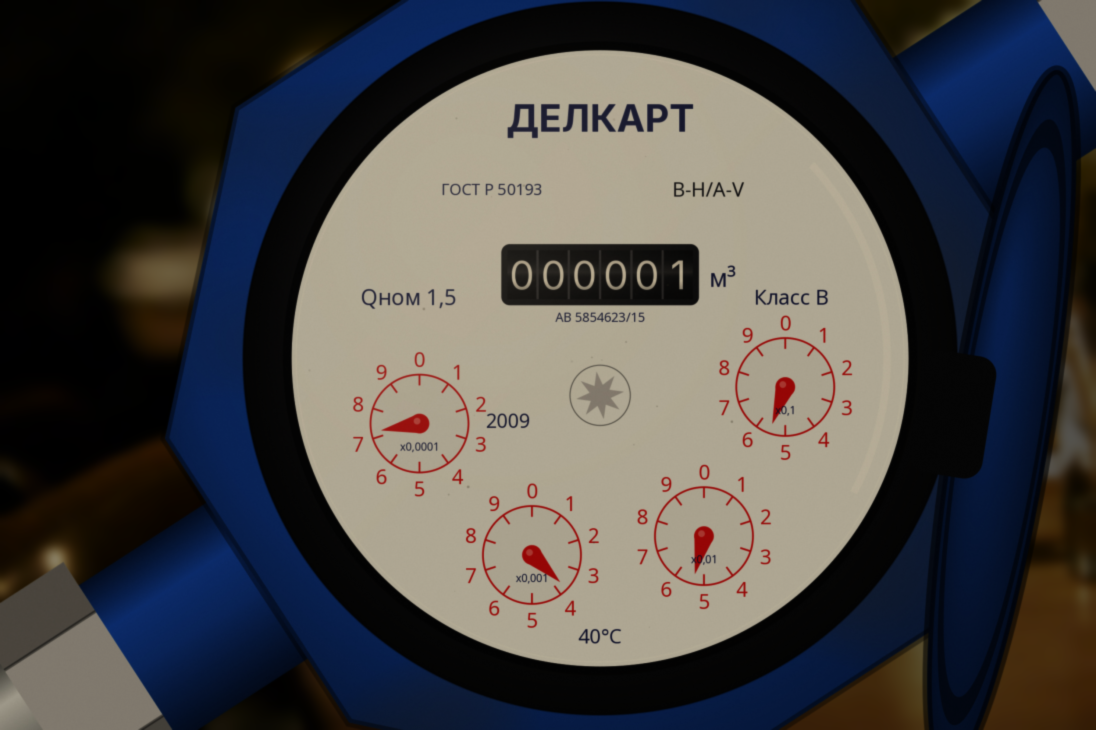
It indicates 1.5537 m³
